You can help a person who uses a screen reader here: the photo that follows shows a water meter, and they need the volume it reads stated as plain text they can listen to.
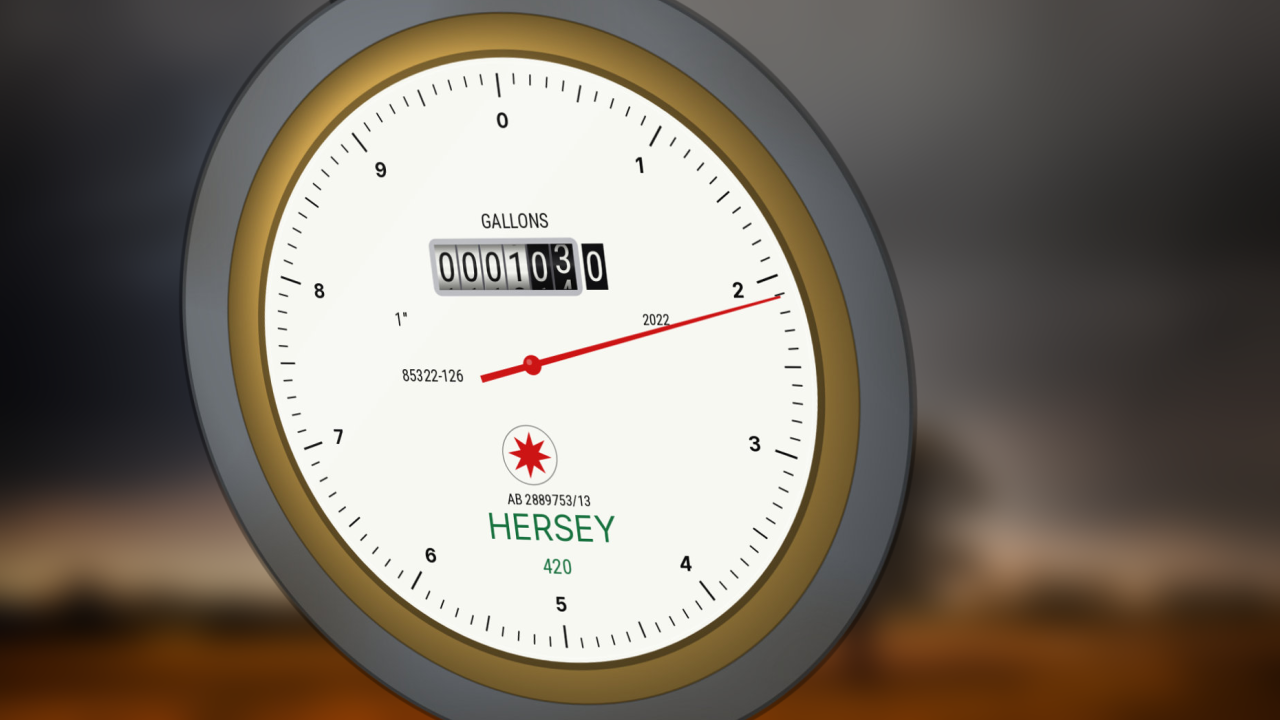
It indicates 1032.1 gal
